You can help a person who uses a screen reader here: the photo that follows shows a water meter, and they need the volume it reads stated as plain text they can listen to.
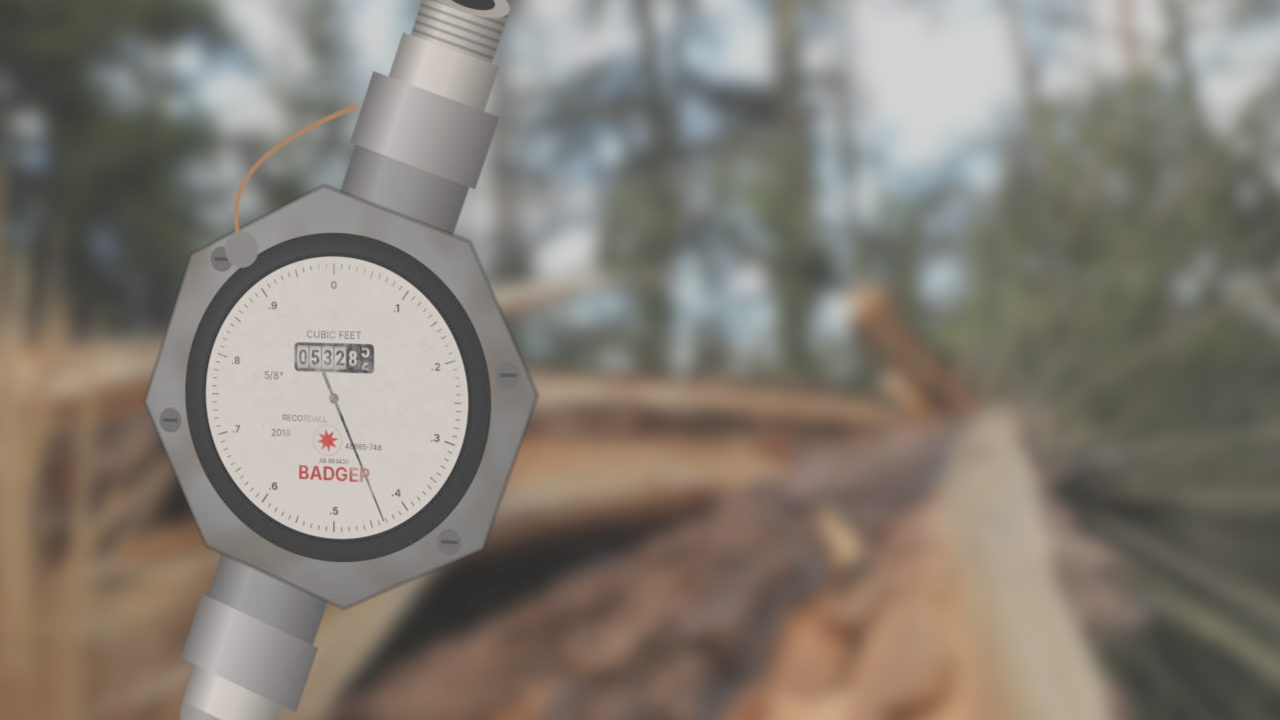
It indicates 53285.43 ft³
